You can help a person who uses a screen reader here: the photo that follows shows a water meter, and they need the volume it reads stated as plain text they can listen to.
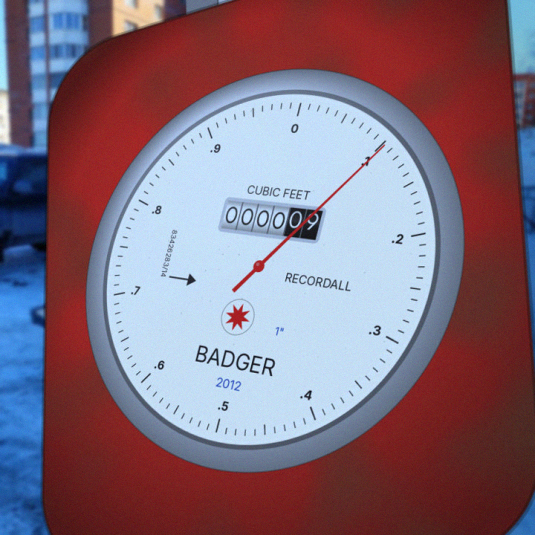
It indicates 9.10 ft³
